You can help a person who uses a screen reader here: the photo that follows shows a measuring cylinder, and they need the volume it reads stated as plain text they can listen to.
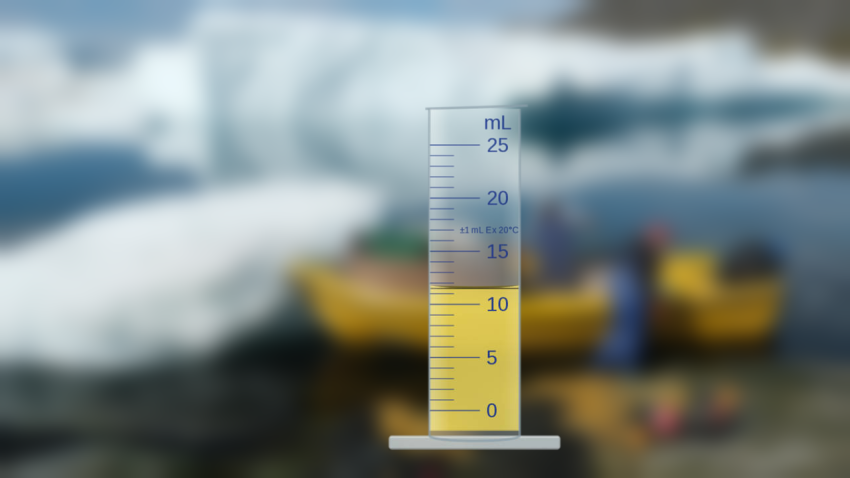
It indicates 11.5 mL
